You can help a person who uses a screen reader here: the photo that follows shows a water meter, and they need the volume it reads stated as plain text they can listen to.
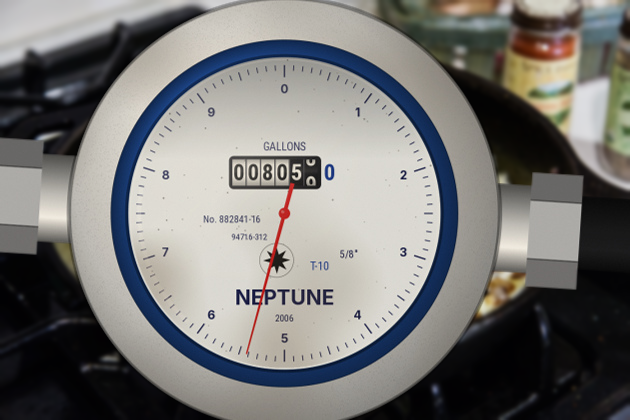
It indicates 80585.4 gal
